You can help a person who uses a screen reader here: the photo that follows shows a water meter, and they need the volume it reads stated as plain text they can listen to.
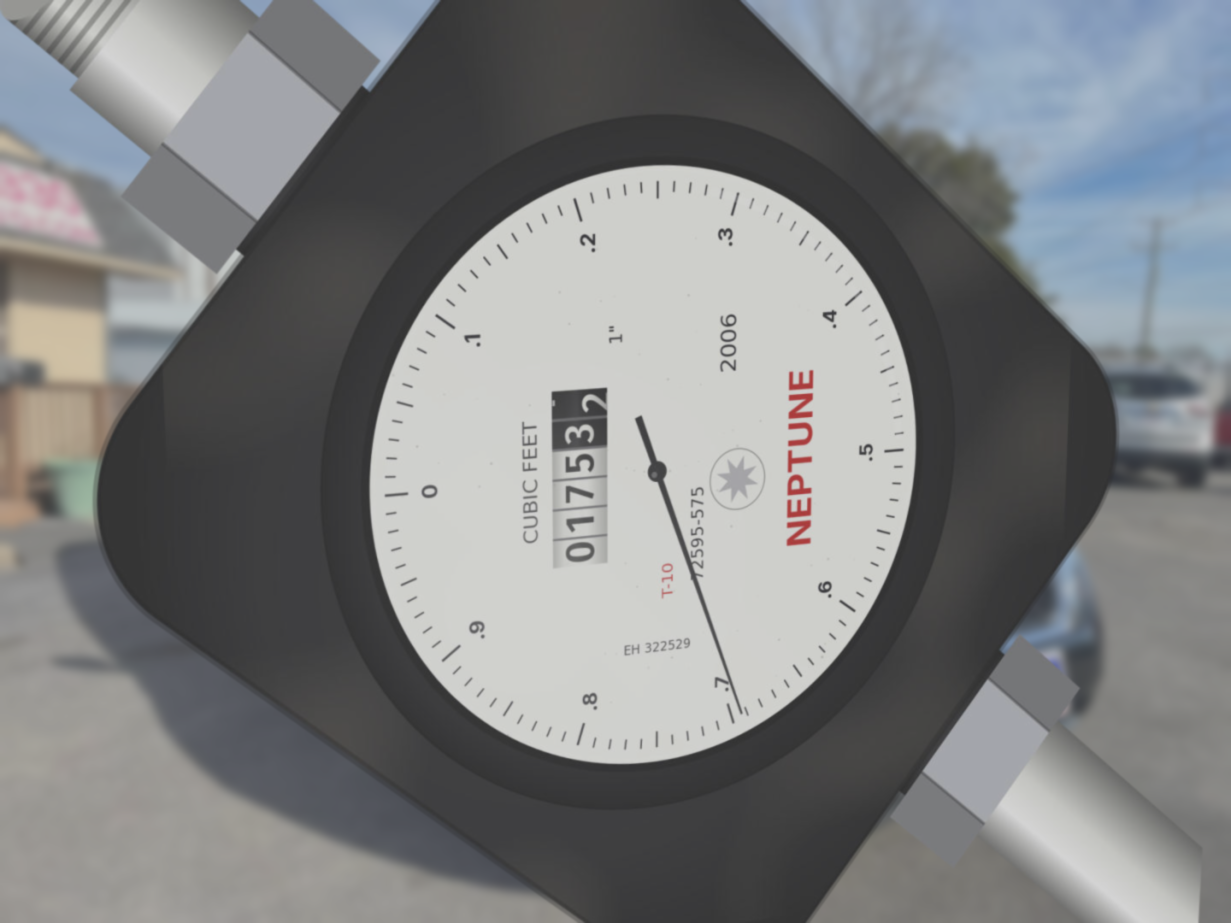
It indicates 17531.69 ft³
